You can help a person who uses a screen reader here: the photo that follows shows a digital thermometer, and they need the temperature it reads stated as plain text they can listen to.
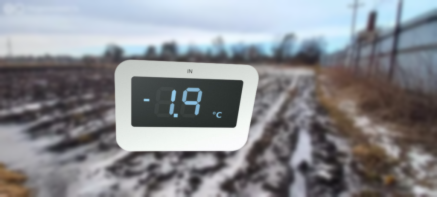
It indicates -1.9 °C
